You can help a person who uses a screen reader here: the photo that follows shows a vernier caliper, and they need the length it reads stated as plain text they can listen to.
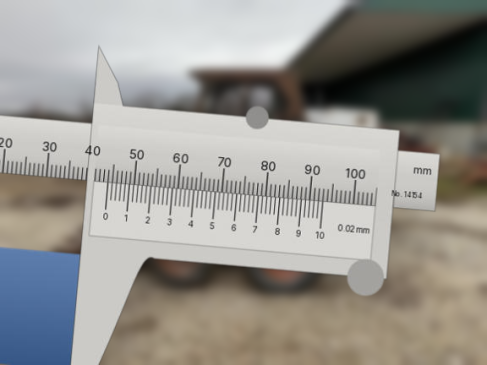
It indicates 44.0 mm
